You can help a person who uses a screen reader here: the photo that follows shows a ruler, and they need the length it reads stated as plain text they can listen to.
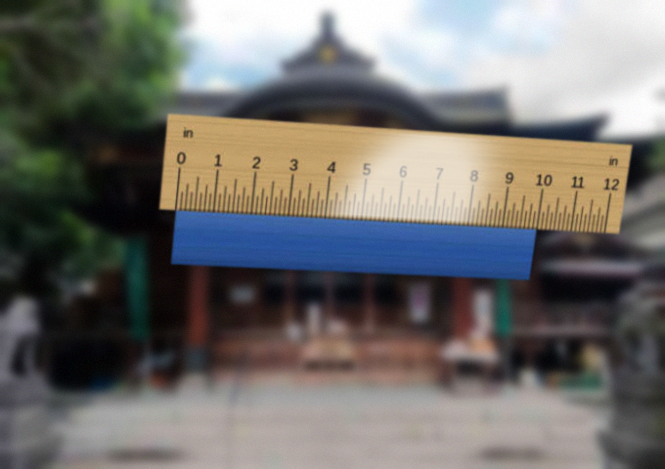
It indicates 10 in
